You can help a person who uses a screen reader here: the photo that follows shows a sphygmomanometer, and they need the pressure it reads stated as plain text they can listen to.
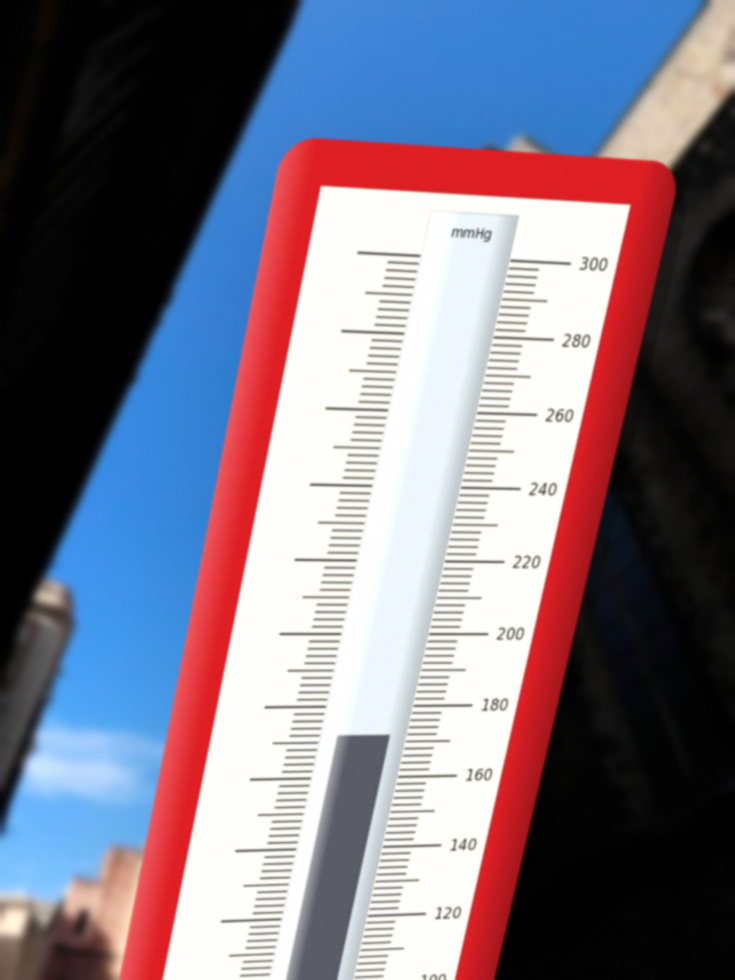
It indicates 172 mmHg
